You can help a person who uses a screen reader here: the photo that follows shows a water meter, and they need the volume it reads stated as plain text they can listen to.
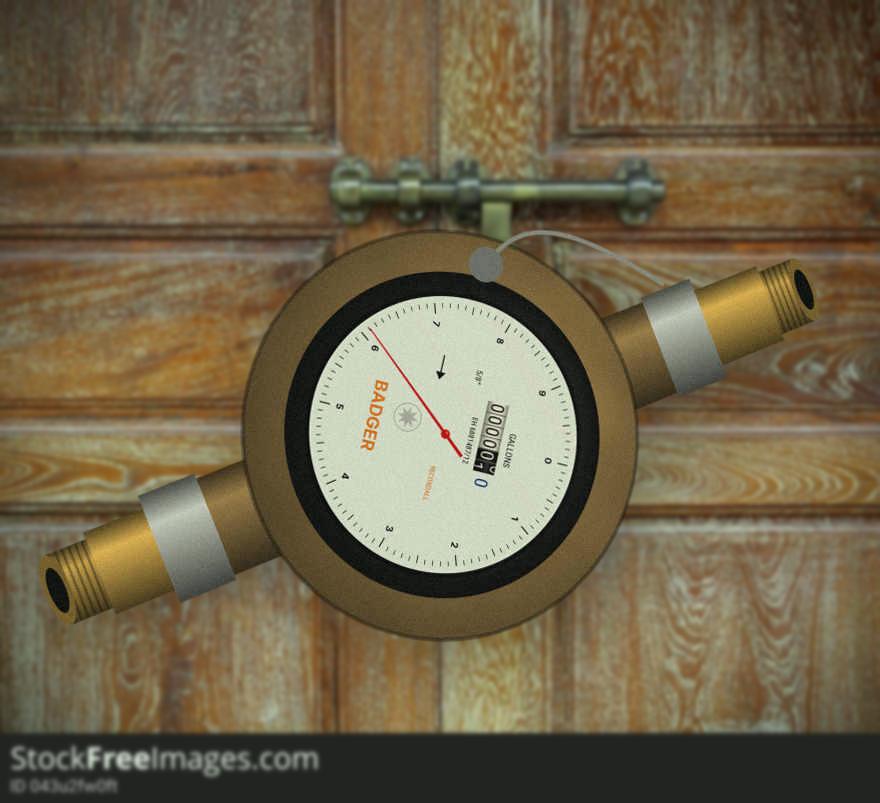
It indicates 6.1 gal
